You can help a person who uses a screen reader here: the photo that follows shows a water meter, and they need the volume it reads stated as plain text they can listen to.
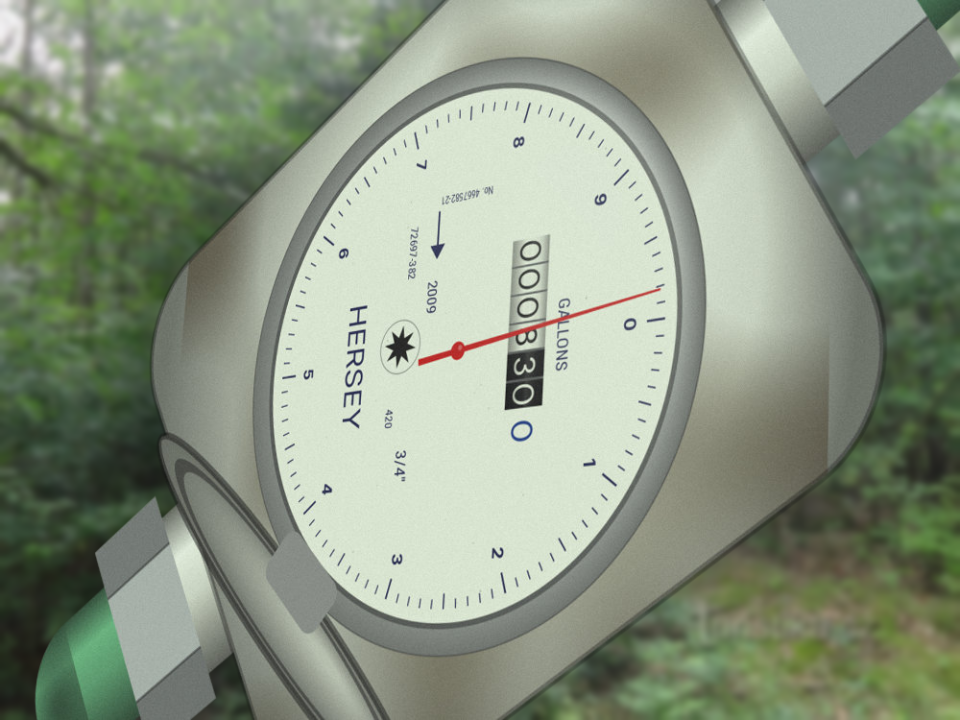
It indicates 8299.8 gal
